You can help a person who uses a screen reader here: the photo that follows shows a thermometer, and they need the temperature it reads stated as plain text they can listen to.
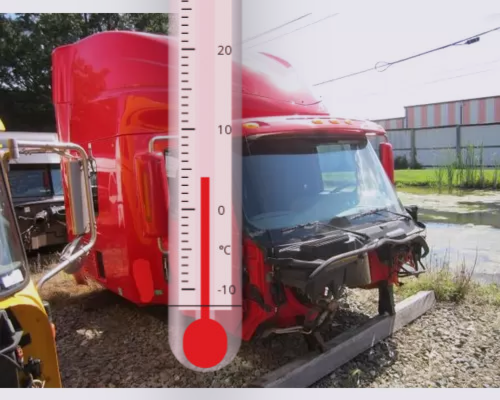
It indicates 4 °C
